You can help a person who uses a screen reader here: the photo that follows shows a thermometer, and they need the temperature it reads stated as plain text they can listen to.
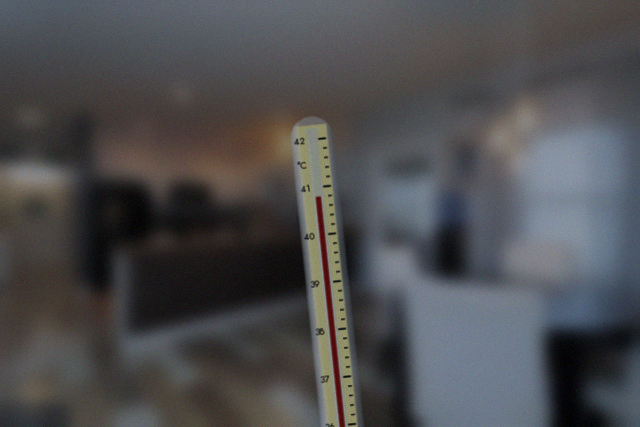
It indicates 40.8 °C
